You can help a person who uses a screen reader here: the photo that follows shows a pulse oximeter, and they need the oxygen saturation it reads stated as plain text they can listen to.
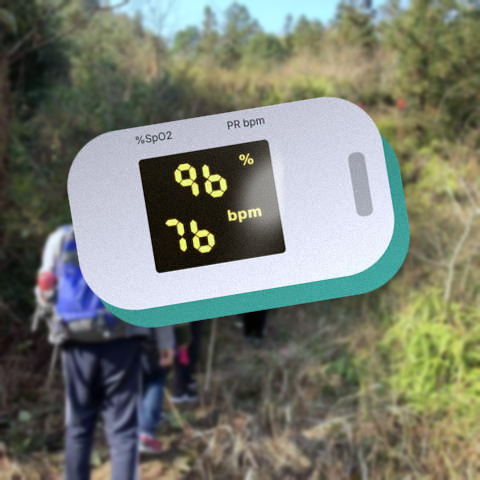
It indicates 96 %
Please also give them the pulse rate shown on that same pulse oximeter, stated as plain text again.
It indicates 76 bpm
